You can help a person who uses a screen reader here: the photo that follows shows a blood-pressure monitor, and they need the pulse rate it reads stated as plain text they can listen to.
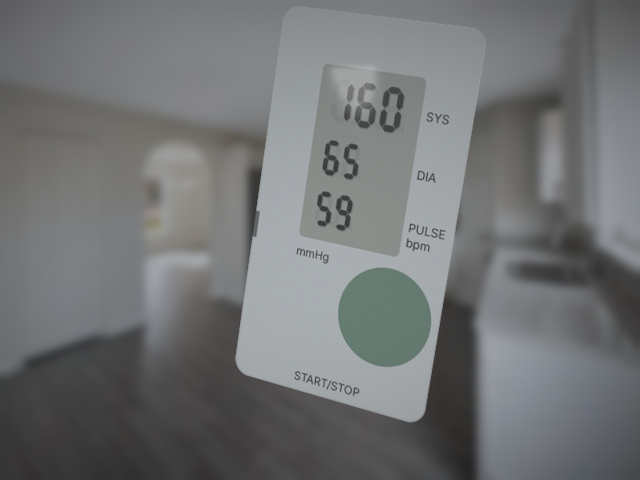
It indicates 59 bpm
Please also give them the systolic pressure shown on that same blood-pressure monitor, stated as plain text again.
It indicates 160 mmHg
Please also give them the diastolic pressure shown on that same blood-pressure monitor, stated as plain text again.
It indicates 65 mmHg
